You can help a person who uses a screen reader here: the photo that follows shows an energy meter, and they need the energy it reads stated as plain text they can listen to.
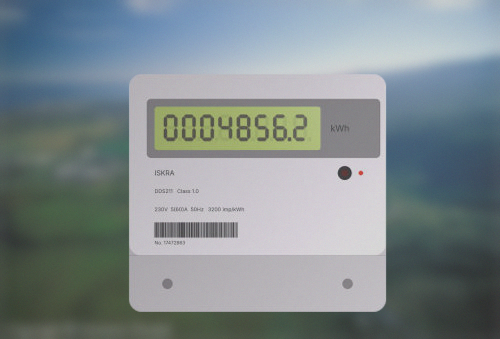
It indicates 4856.2 kWh
